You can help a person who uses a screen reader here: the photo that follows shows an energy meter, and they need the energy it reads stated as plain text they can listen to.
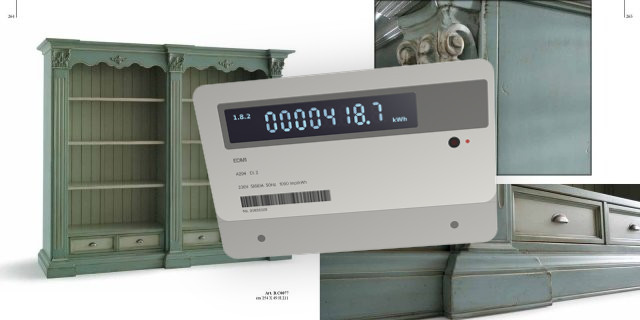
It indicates 418.7 kWh
